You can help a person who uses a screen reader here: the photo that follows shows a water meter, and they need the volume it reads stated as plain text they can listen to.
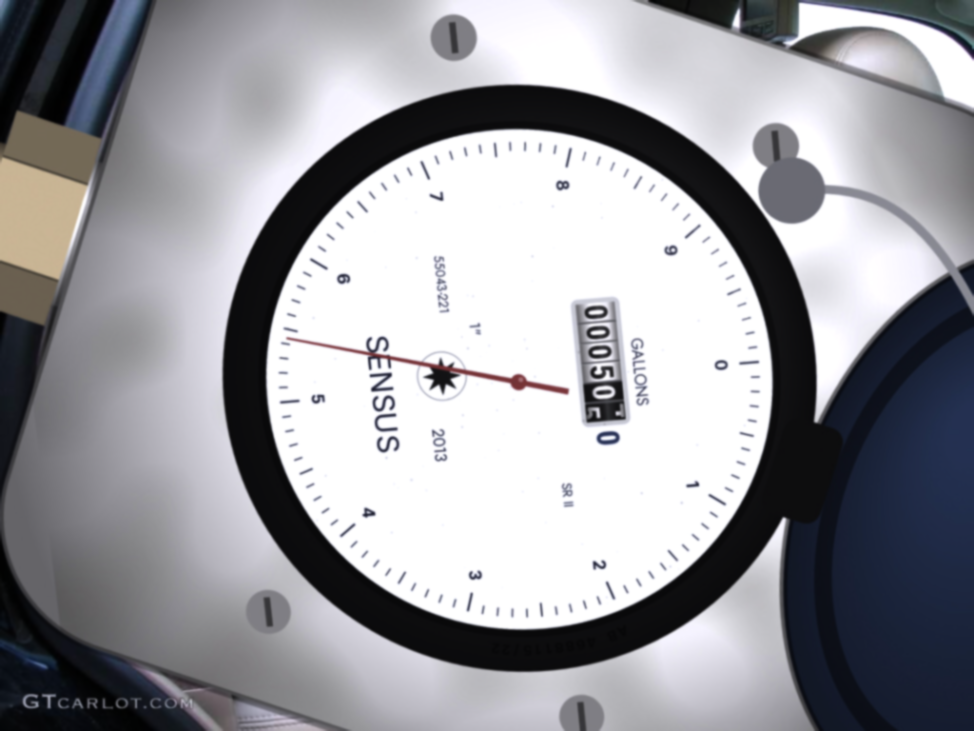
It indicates 5045.4 gal
